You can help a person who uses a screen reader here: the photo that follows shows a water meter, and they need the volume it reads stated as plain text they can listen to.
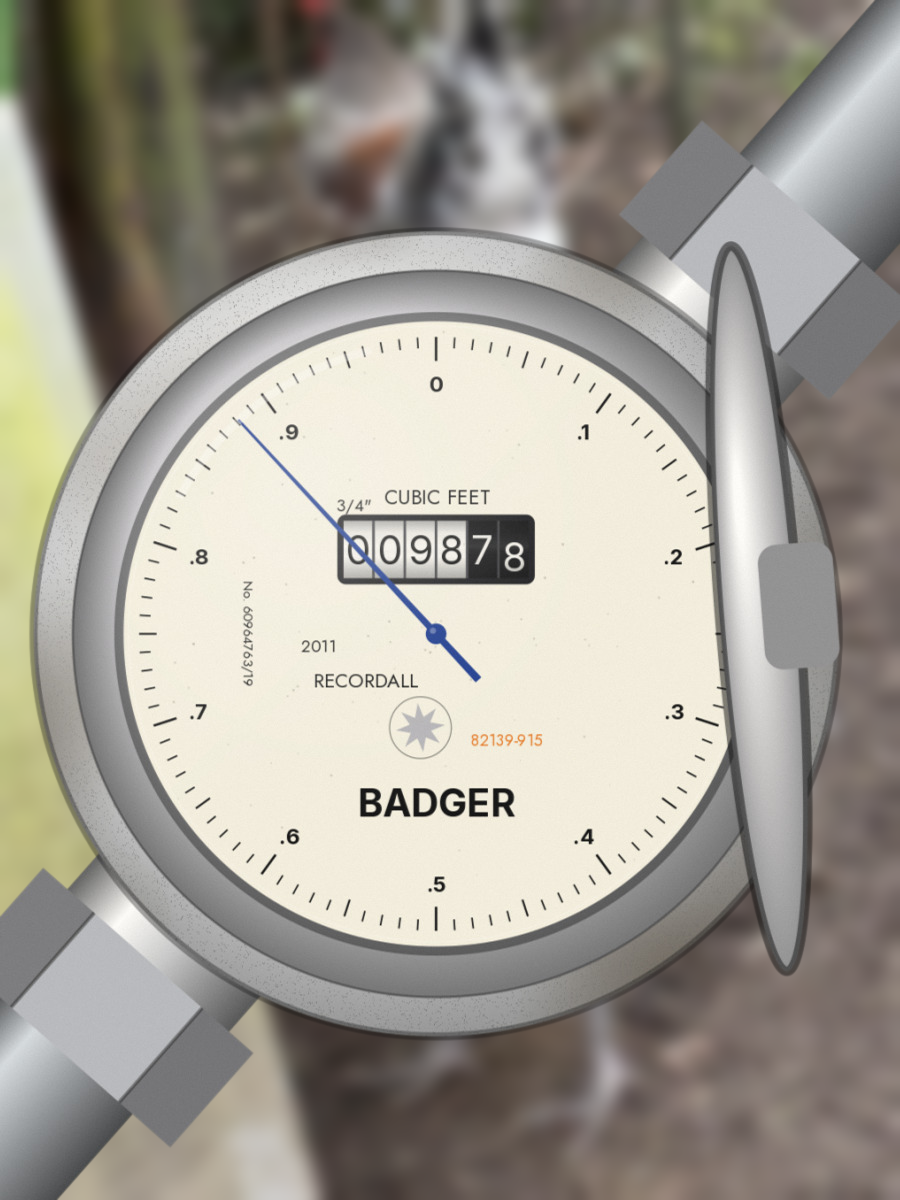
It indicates 9877.88 ft³
